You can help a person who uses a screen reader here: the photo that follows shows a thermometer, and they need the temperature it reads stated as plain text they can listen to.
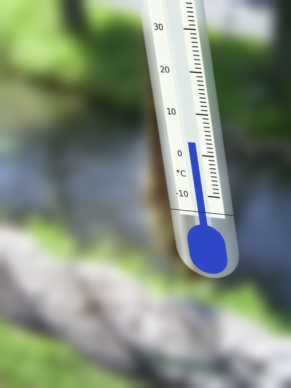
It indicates 3 °C
